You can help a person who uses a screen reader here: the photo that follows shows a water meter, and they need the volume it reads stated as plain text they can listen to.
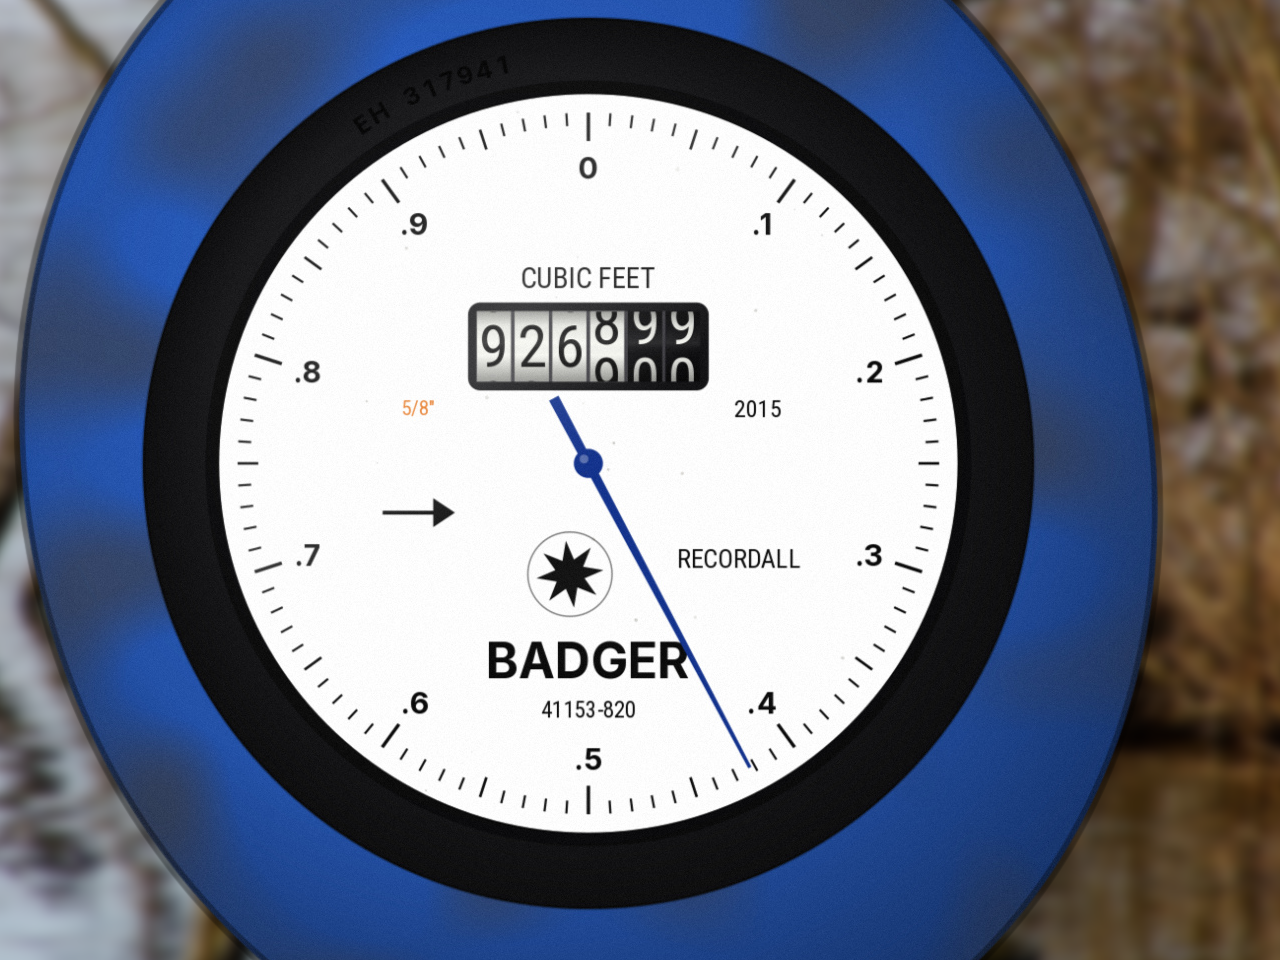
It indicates 926899.42 ft³
